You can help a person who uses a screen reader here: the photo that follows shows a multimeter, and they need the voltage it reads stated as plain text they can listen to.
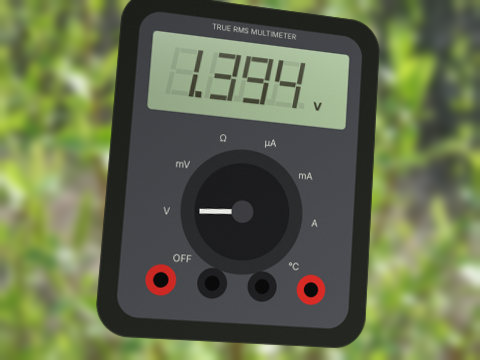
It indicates 1.394 V
